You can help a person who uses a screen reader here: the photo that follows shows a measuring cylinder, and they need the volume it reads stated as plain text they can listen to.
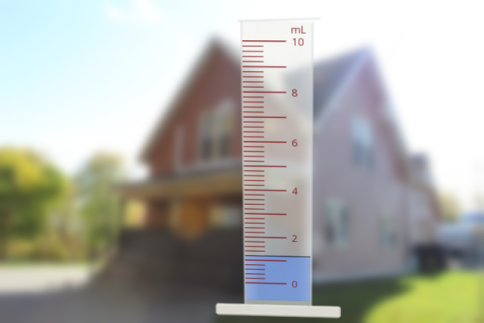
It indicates 1.2 mL
